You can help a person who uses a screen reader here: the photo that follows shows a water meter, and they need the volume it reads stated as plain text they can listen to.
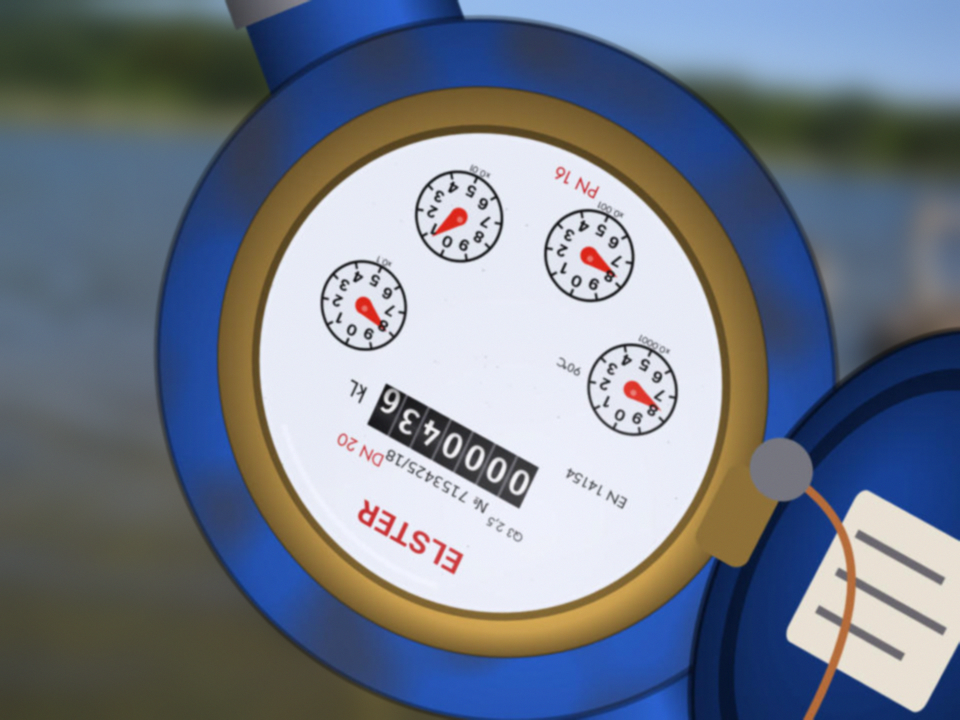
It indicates 435.8077 kL
